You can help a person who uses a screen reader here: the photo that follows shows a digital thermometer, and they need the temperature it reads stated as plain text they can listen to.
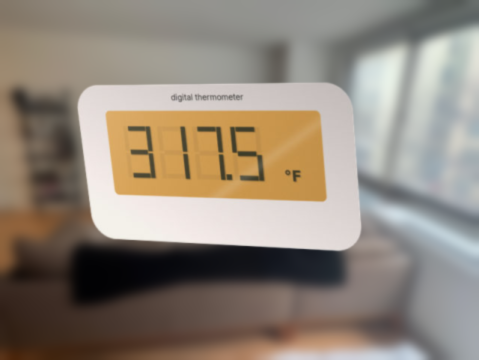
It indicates 317.5 °F
